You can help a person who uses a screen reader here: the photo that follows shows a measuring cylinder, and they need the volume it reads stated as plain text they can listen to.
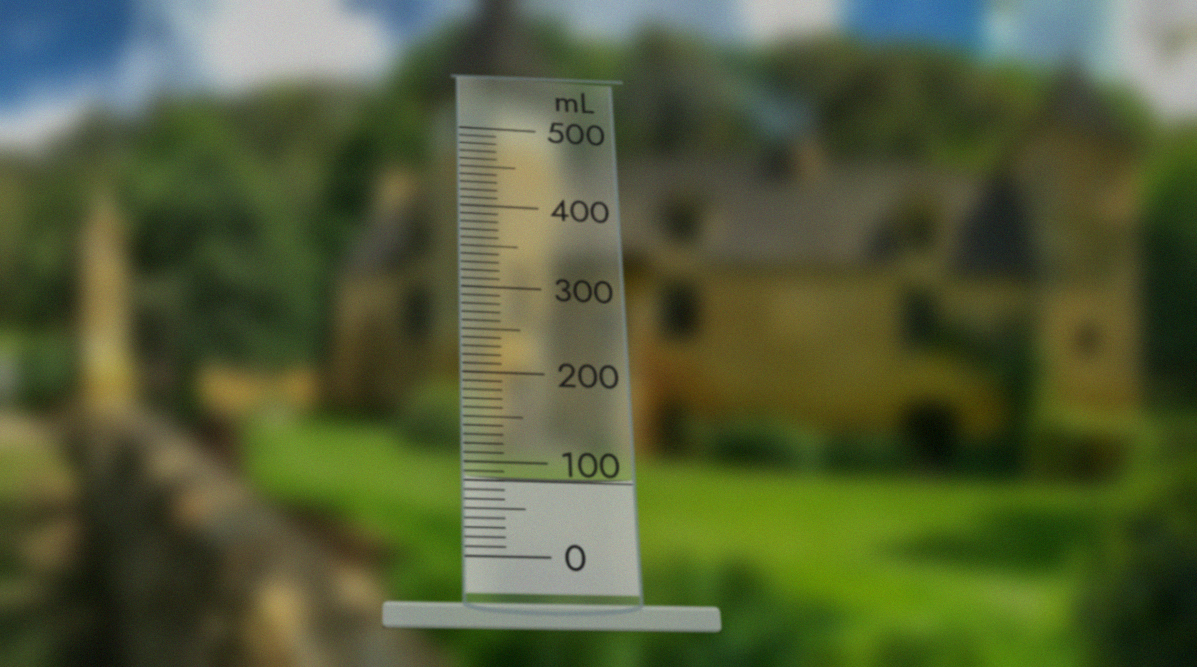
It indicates 80 mL
